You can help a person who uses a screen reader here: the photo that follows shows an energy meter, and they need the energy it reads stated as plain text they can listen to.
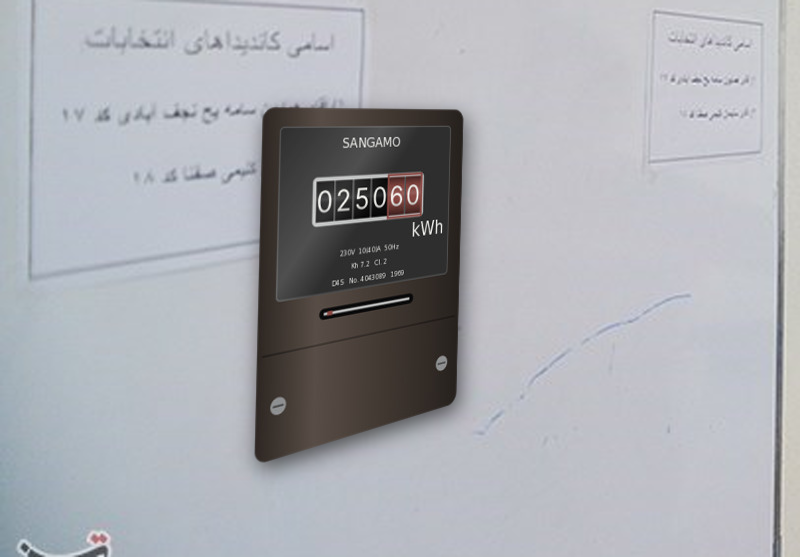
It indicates 250.60 kWh
